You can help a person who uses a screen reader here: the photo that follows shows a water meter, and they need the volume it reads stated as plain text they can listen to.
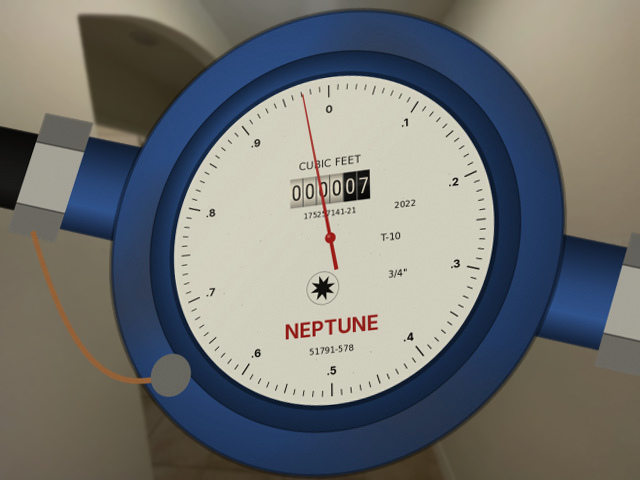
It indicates 6.97 ft³
